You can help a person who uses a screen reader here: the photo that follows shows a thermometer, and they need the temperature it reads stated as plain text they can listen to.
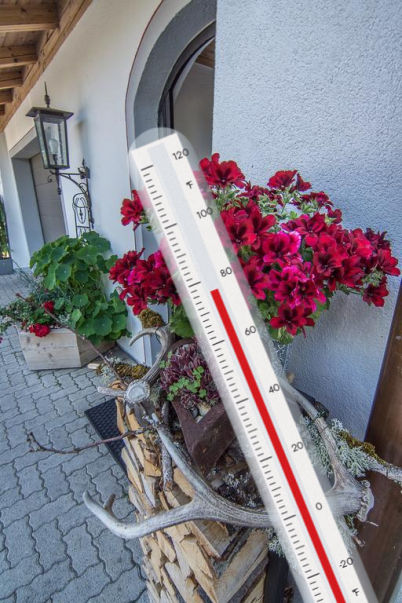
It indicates 76 °F
